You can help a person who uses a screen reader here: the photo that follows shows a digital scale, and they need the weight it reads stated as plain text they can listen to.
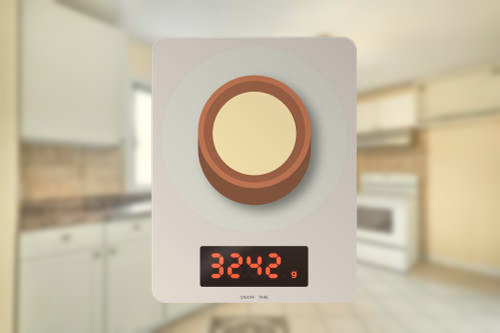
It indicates 3242 g
